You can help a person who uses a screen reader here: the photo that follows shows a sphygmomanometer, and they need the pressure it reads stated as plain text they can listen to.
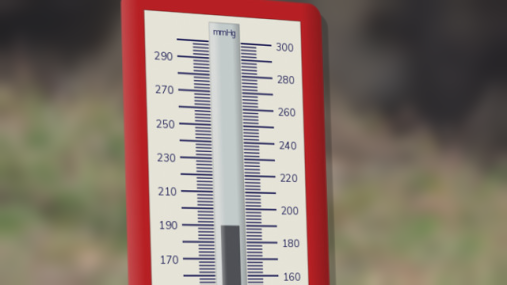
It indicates 190 mmHg
